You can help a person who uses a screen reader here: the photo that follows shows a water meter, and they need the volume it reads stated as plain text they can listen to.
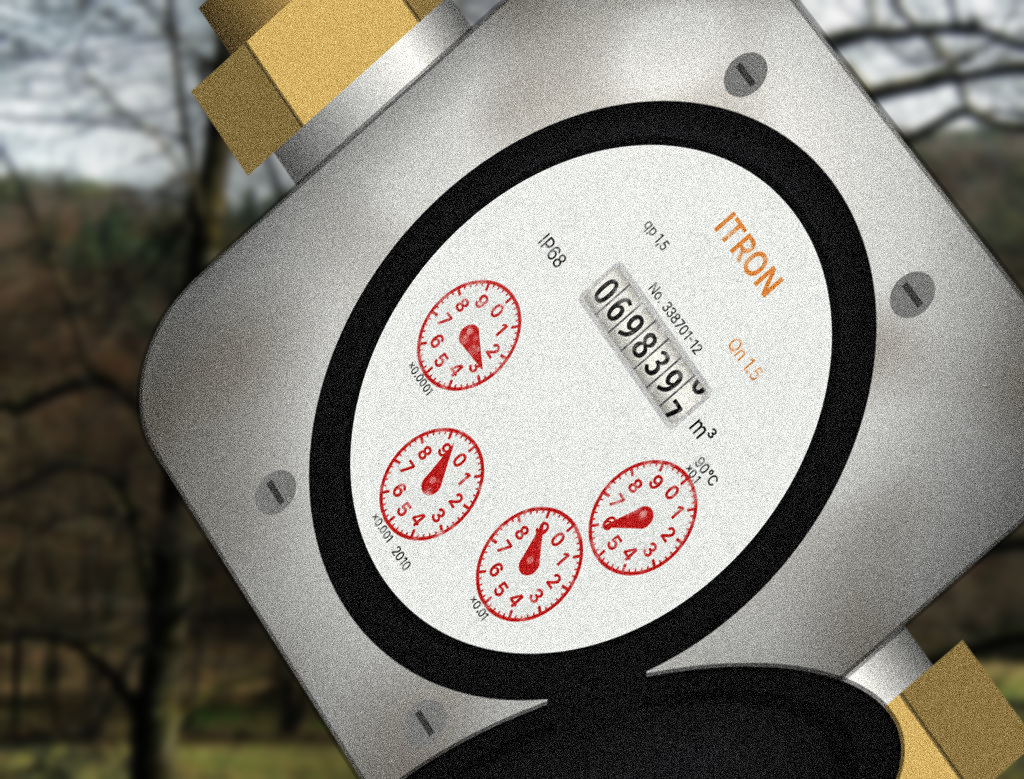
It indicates 698396.5892 m³
